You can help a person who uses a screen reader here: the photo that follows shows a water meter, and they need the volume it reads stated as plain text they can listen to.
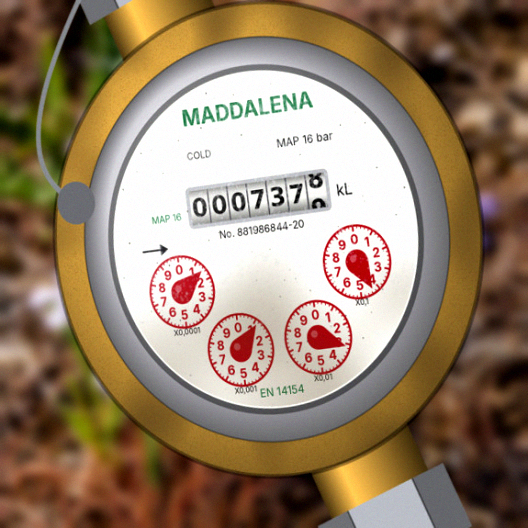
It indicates 7378.4311 kL
